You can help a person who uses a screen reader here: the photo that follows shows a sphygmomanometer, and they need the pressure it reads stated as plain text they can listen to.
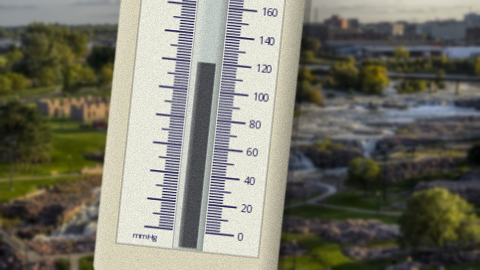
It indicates 120 mmHg
